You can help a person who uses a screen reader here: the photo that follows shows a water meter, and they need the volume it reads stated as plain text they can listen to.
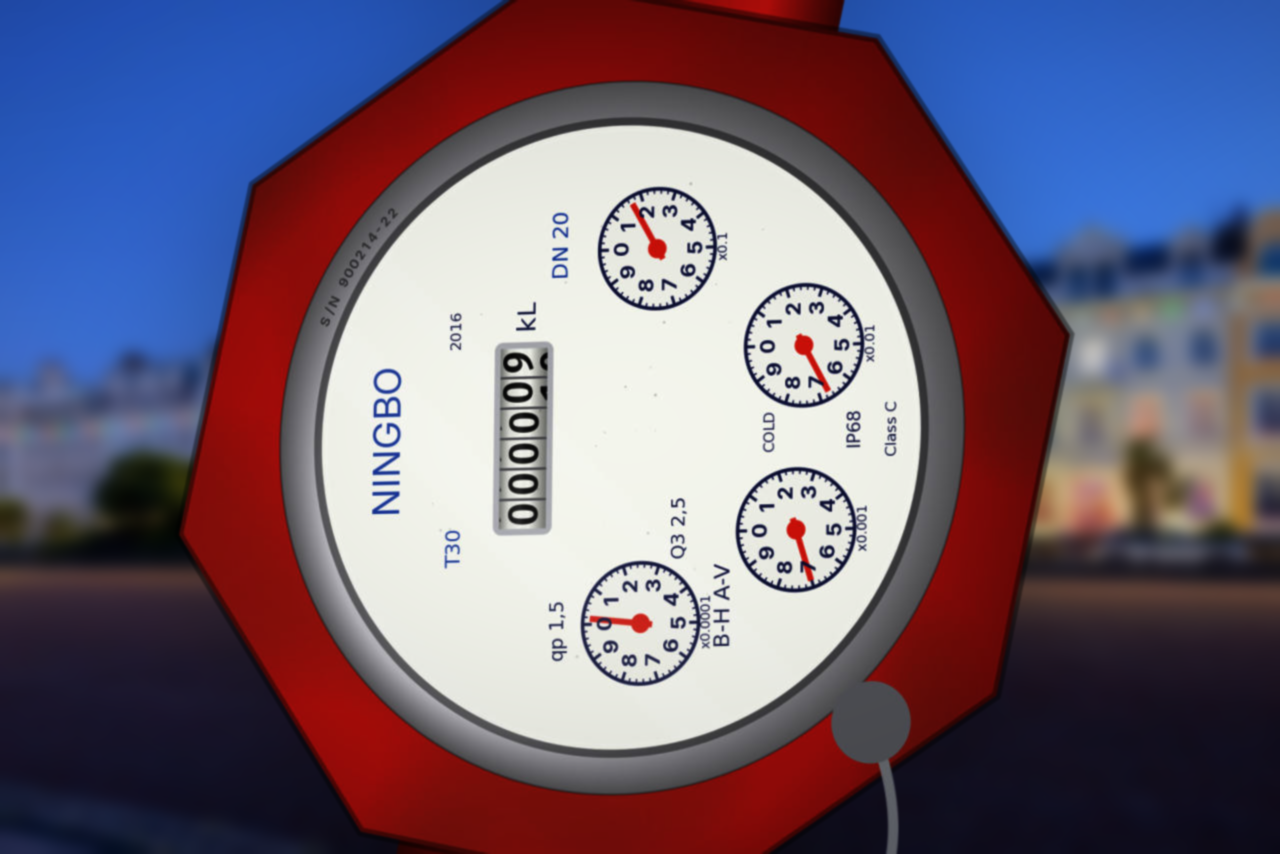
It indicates 9.1670 kL
